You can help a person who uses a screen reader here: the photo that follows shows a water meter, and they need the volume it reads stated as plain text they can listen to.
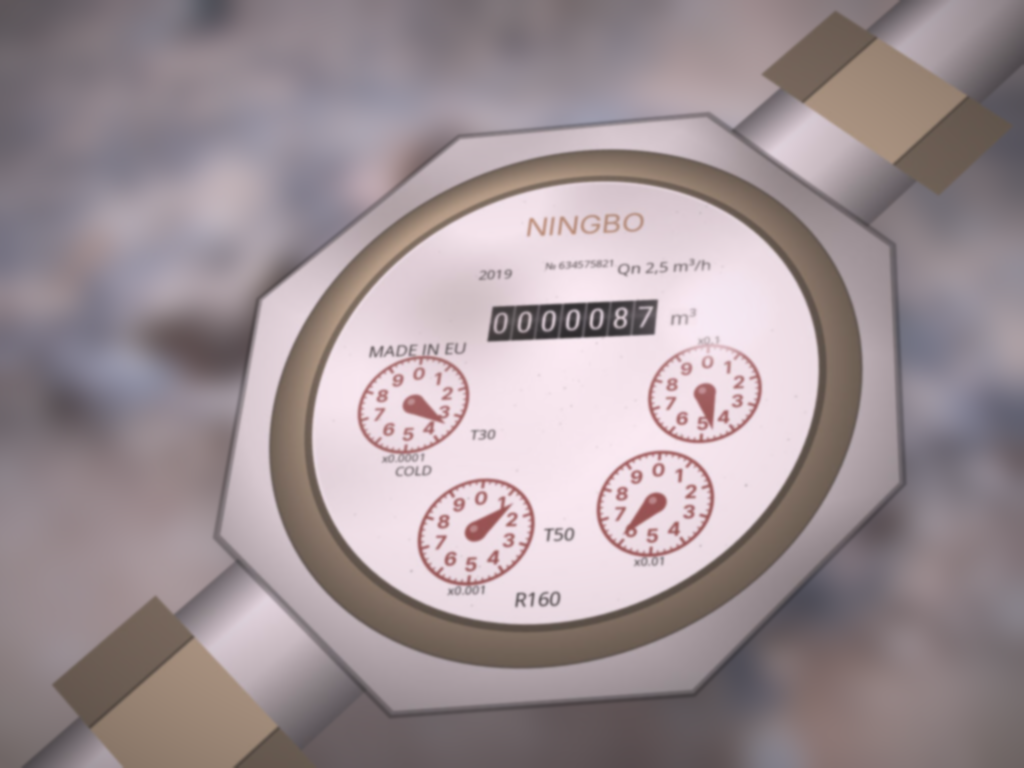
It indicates 87.4613 m³
